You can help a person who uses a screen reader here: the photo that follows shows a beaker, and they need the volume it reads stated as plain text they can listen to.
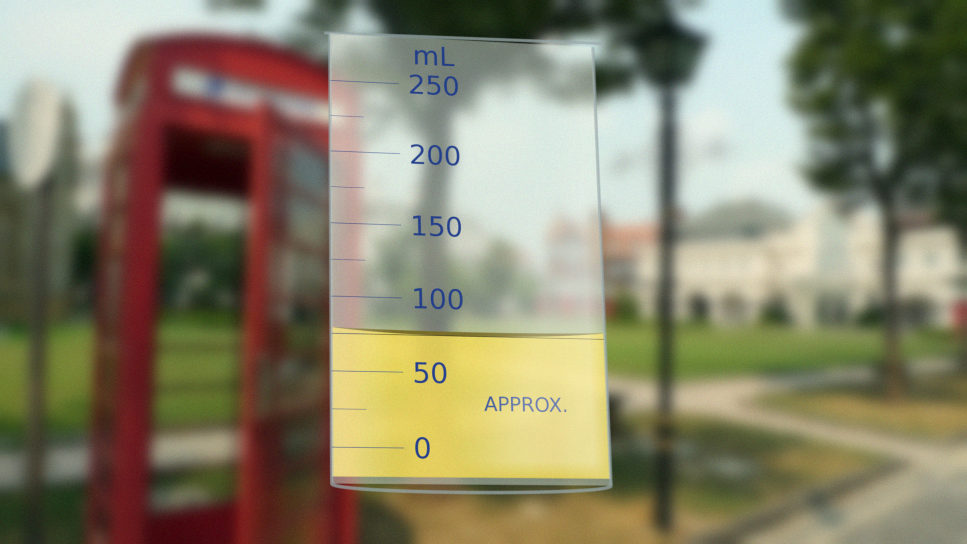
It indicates 75 mL
